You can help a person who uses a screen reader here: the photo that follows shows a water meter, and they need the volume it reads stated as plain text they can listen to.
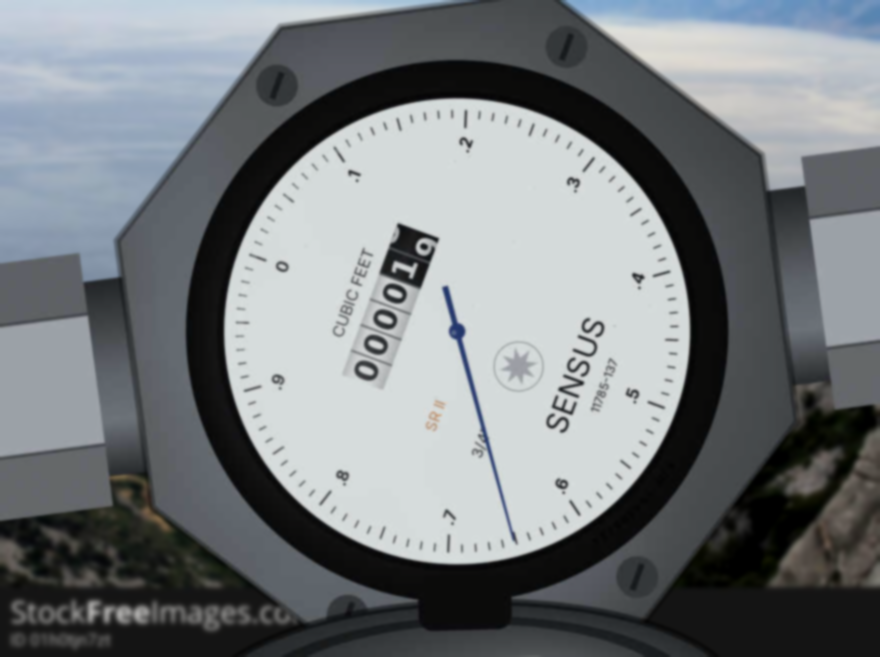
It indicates 18.65 ft³
